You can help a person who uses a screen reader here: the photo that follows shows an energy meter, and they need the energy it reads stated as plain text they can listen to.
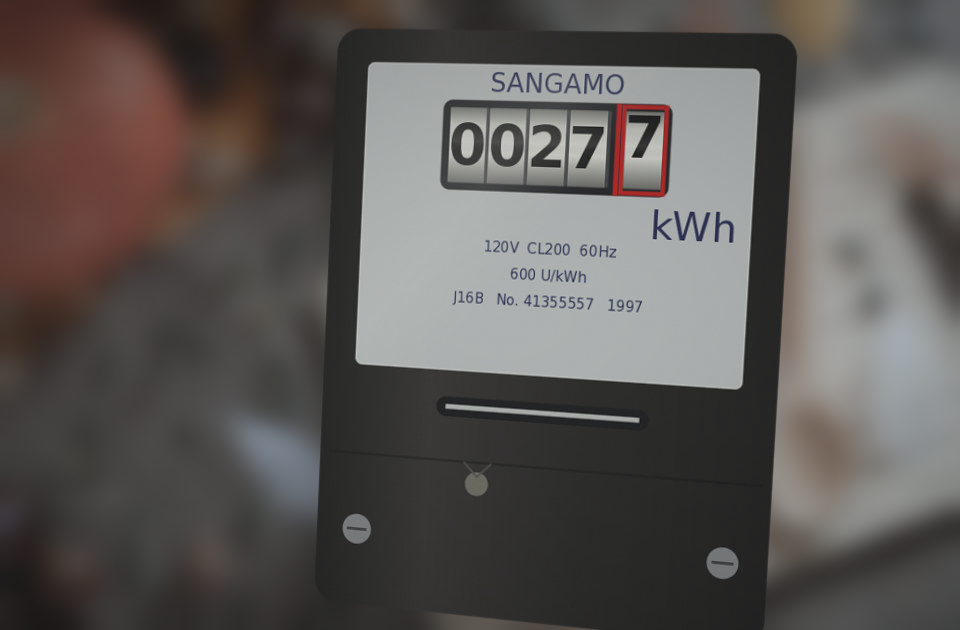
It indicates 27.7 kWh
